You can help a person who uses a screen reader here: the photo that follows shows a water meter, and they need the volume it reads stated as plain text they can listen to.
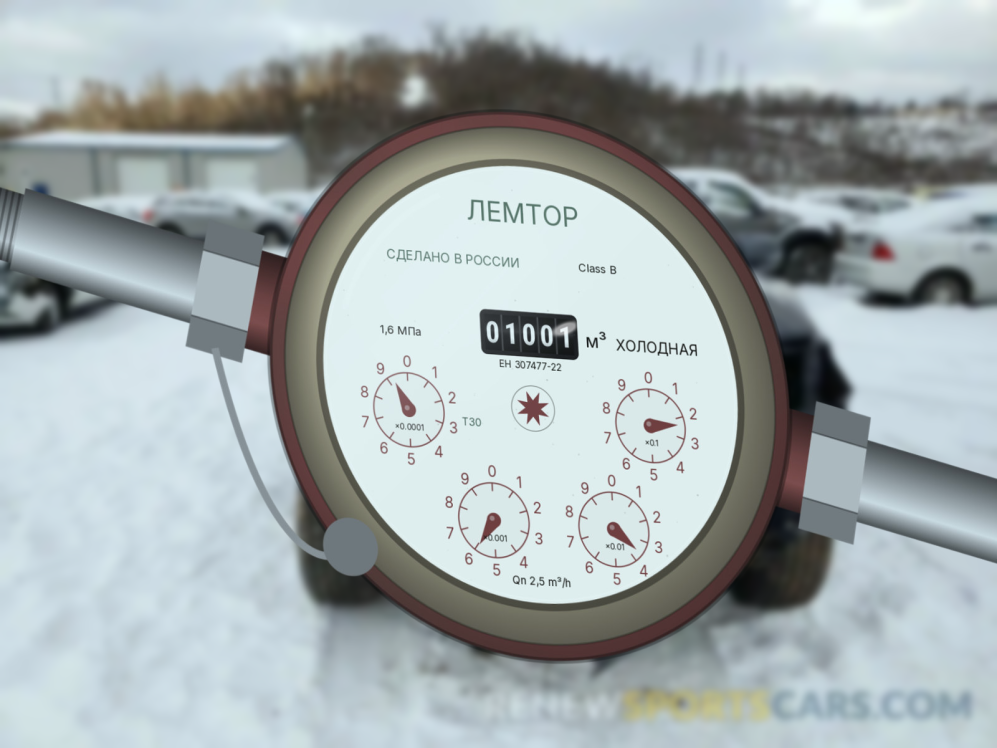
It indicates 1001.2359 m³
